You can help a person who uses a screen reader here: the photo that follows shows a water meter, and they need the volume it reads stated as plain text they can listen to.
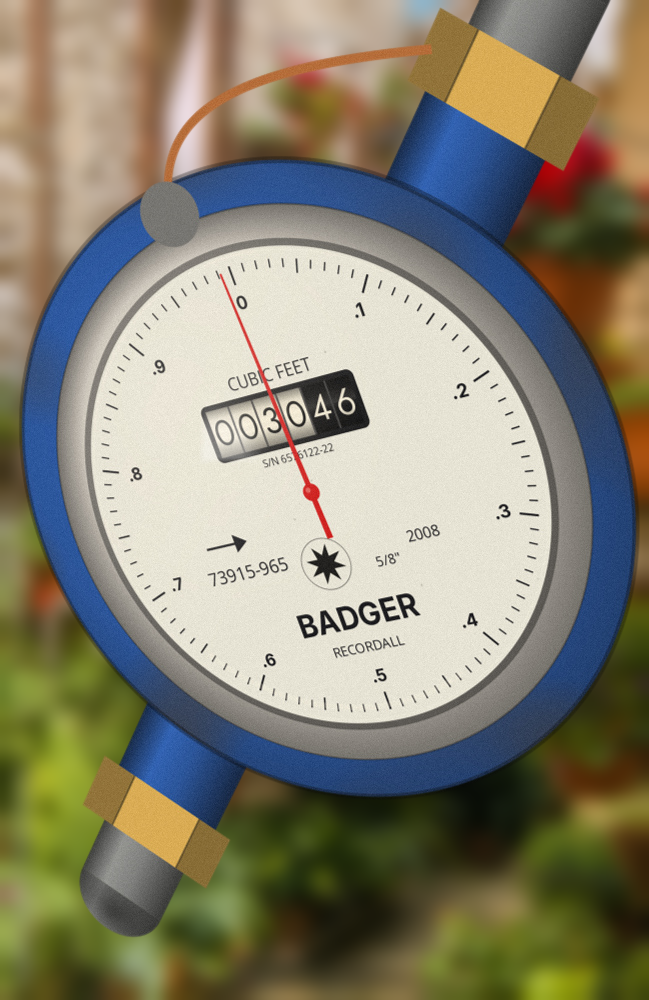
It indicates 3045.99 ft³
